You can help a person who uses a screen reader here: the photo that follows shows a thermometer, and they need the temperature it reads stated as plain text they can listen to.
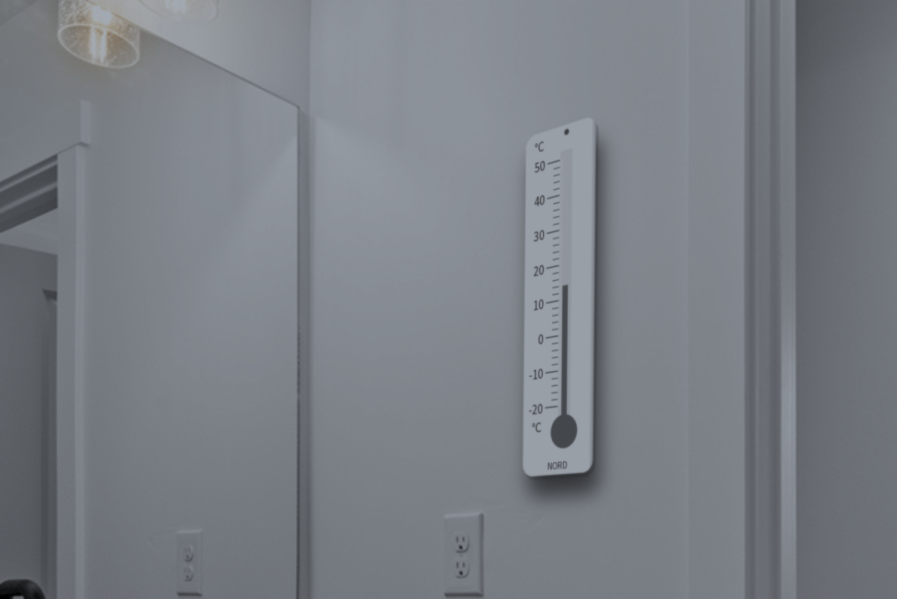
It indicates 14 °C
